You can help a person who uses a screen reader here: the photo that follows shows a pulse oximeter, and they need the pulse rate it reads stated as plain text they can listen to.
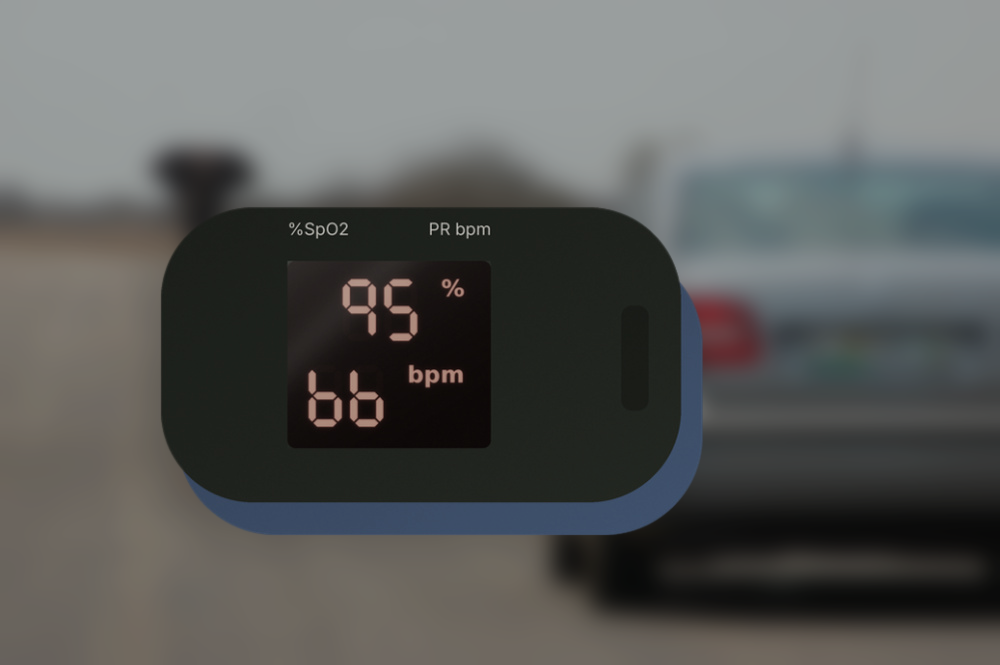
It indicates 66 bpm
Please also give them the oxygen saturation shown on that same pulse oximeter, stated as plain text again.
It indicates 95 %
